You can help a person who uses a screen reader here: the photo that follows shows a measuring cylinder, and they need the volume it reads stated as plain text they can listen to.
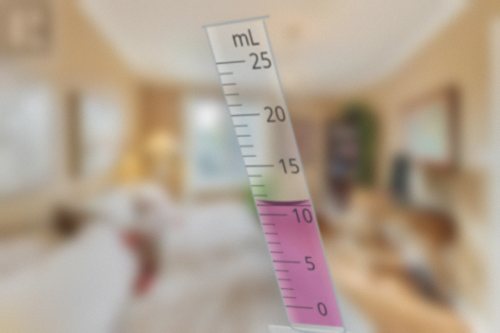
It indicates 11 mL
